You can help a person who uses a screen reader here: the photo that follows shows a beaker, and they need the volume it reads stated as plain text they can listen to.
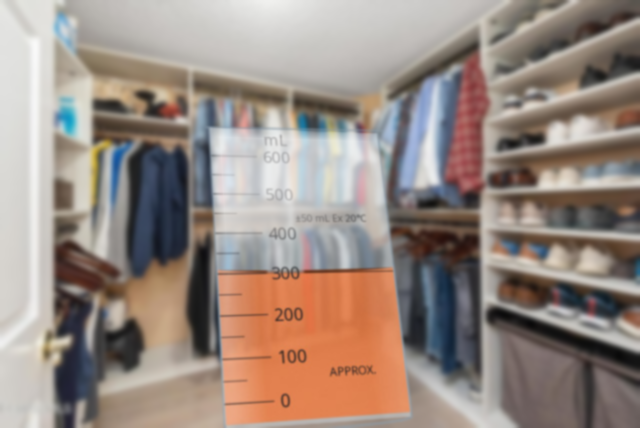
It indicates 300 mL
